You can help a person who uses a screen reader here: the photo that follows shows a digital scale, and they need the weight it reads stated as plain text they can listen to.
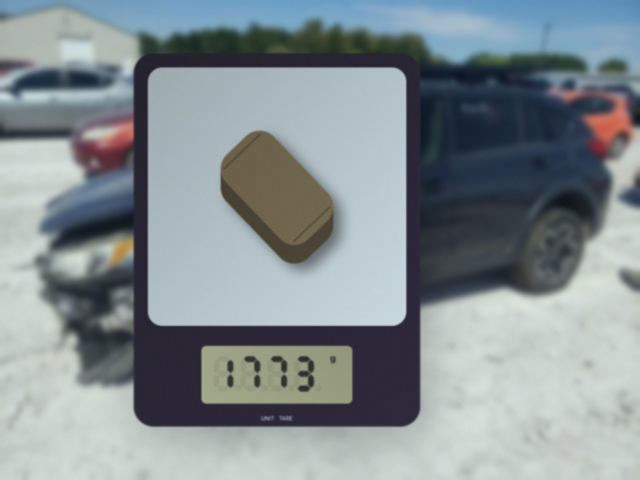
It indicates 1773 g
